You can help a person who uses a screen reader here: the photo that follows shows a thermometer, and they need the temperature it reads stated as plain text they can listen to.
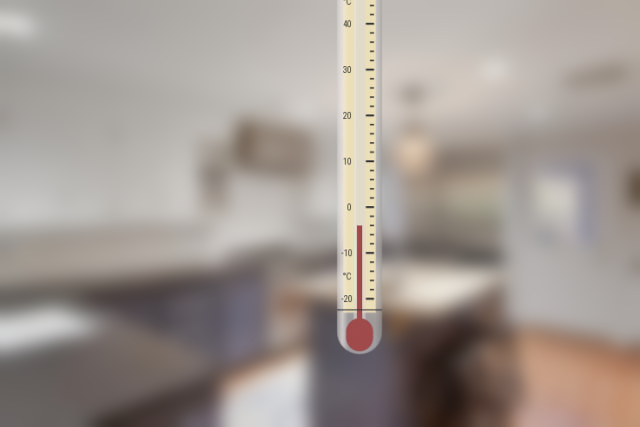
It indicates -4 °C
